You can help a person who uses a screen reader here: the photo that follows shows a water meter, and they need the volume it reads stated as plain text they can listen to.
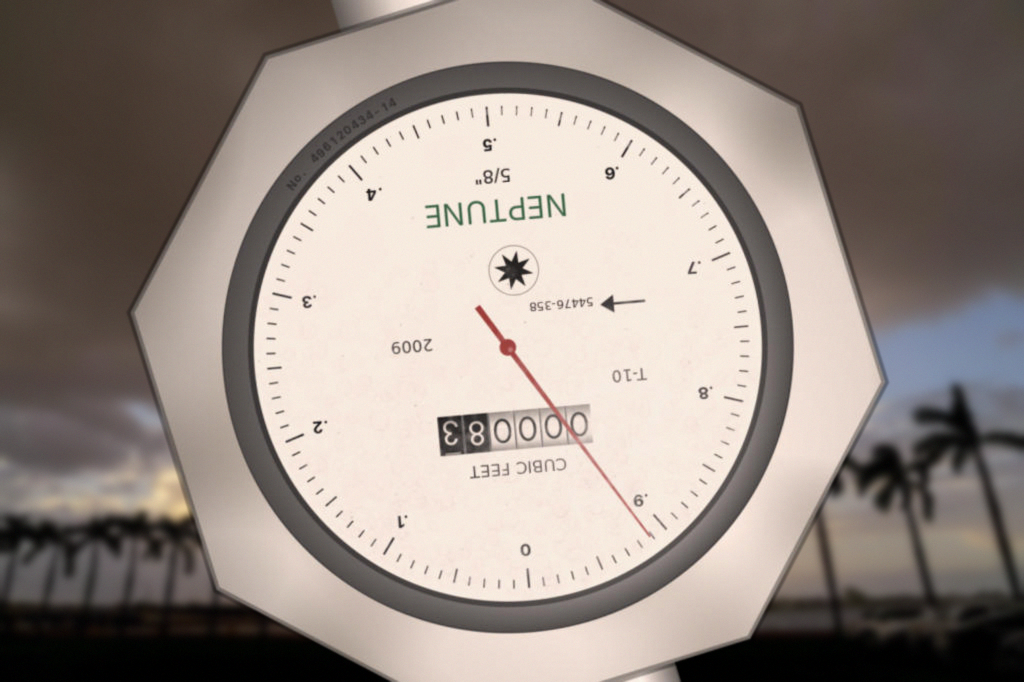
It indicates 82.91 ft³
